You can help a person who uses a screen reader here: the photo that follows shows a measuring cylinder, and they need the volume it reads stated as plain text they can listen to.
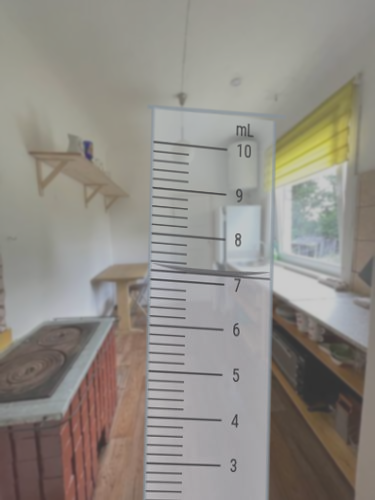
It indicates 7.2 mL
